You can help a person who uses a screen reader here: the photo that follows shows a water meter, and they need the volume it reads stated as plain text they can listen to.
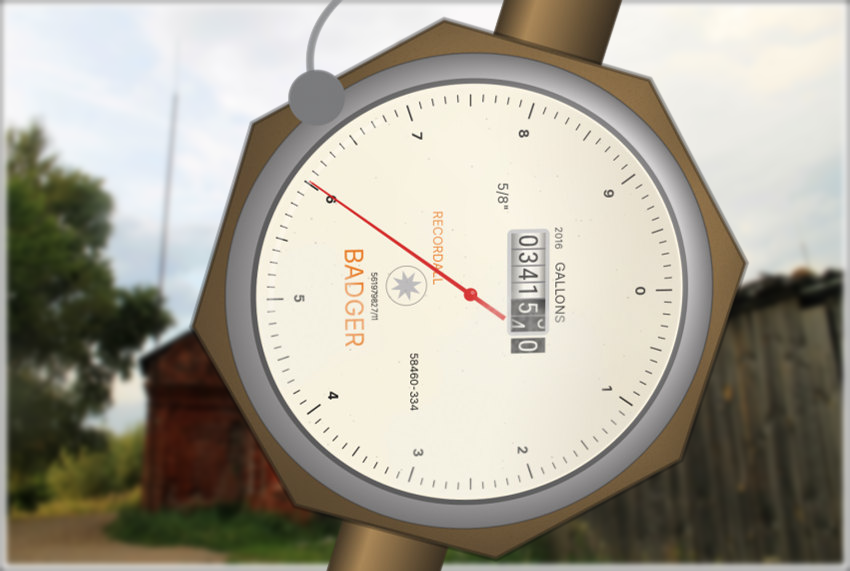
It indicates 341536.0 gal
